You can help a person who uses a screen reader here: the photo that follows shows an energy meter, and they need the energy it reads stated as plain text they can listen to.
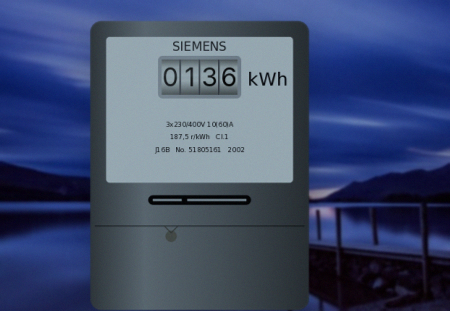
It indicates 136 kWh
